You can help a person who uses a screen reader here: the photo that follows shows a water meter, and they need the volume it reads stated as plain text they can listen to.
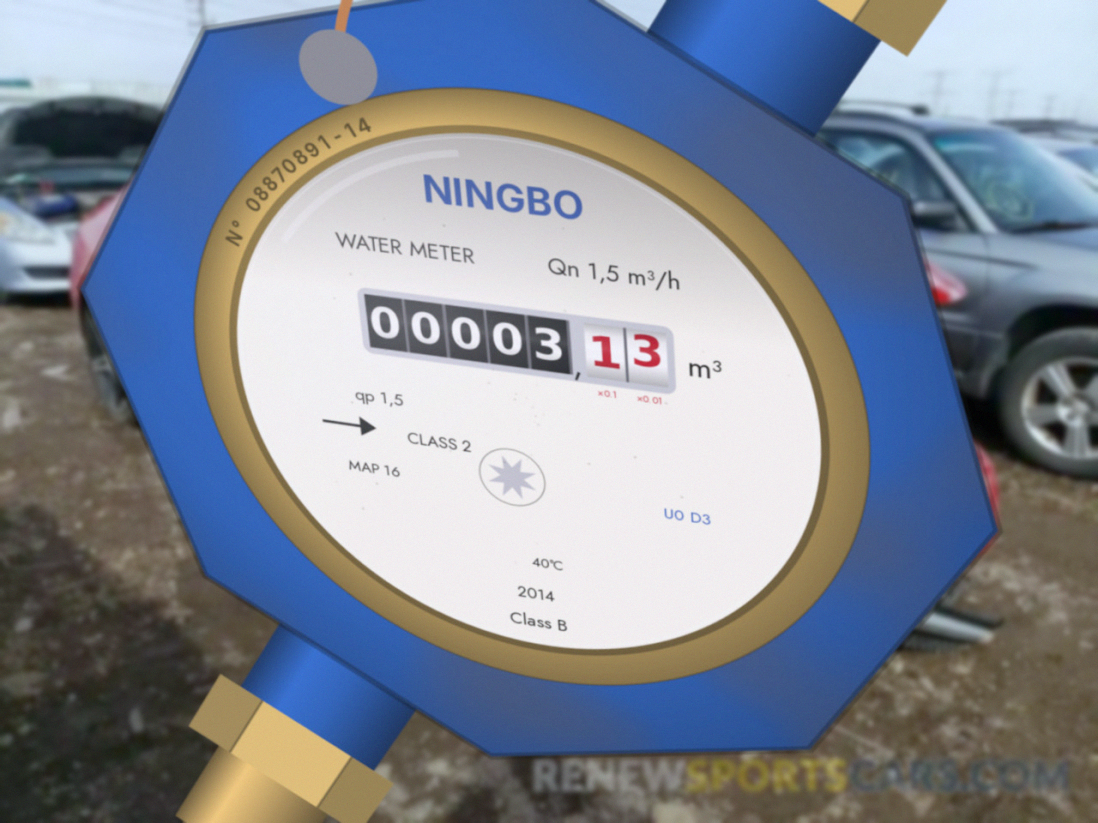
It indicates 3.13 m³
